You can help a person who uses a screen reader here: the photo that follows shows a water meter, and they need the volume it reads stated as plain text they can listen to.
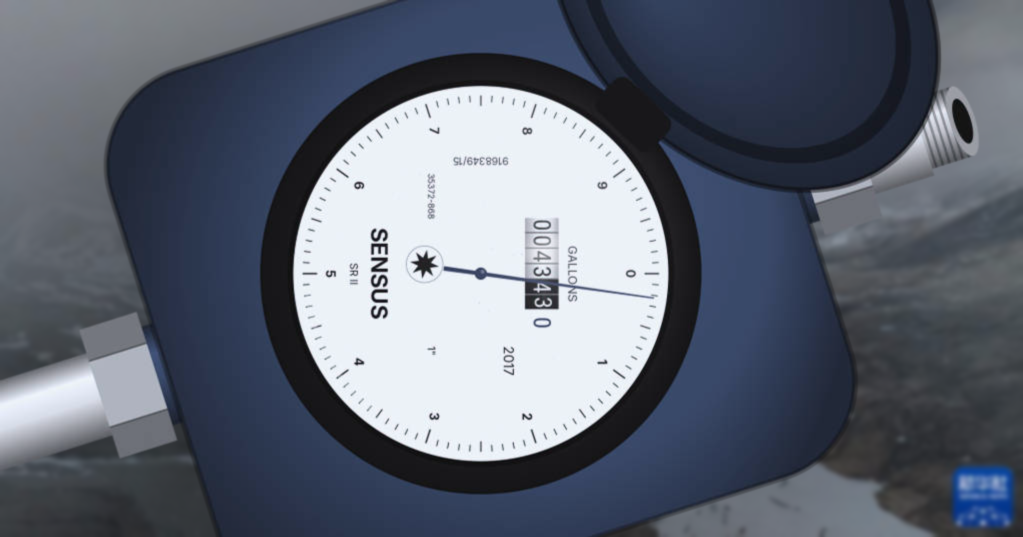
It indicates 43430.2 gal
